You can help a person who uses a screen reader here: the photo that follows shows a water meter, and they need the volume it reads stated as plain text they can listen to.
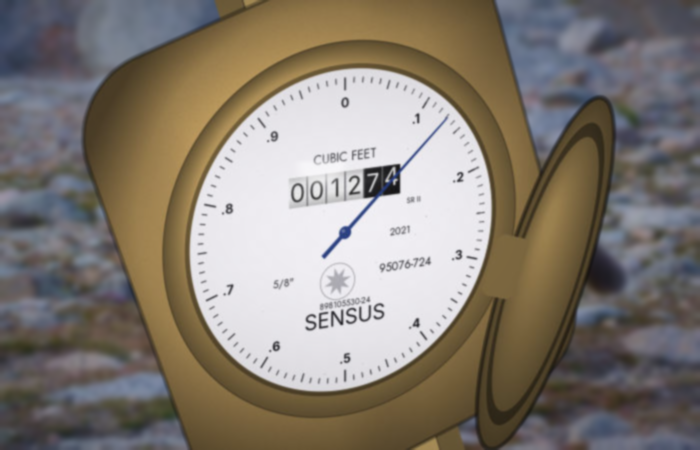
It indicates 1274.13 ft³
